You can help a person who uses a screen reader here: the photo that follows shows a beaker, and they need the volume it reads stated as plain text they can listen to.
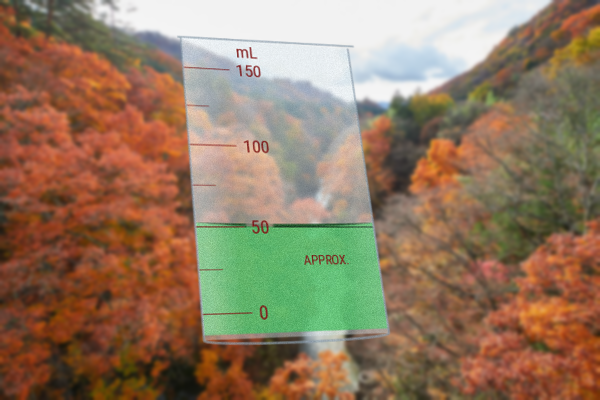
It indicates 50 mL
